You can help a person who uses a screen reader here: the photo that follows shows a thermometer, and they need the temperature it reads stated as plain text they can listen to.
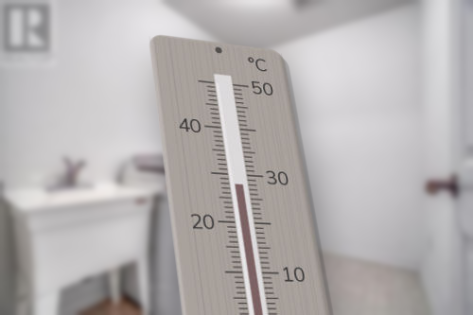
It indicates 28 °C
